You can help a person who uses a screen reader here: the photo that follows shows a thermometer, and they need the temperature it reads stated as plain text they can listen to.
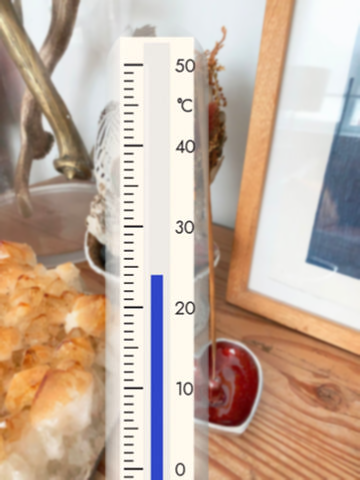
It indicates 24 °C
